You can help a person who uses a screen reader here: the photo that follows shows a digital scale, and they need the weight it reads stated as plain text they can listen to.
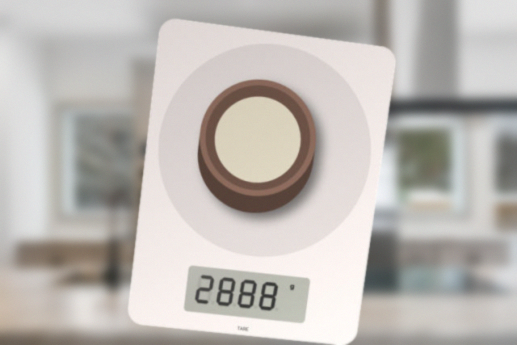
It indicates 2888 g
